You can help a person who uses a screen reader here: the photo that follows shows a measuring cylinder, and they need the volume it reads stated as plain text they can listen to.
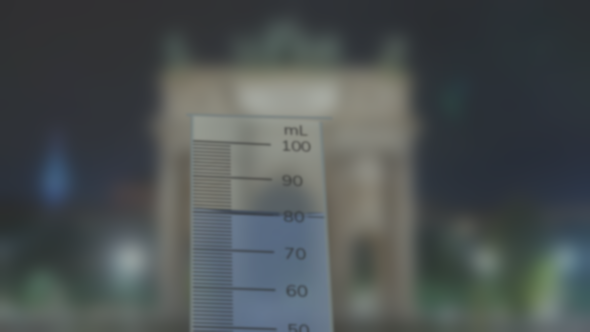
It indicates 80 mL
